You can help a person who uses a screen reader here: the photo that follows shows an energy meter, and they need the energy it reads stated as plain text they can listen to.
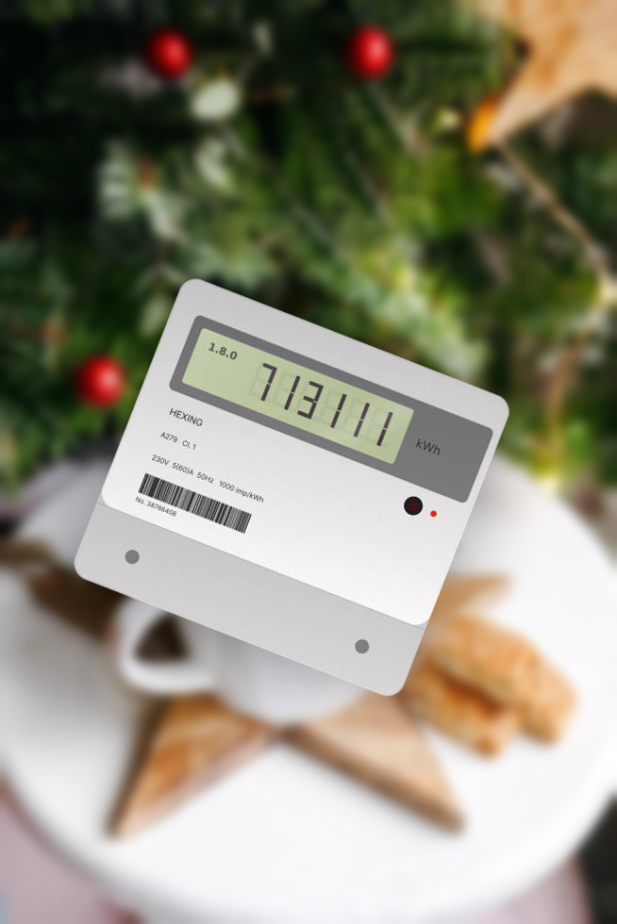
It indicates 713111 kWh
